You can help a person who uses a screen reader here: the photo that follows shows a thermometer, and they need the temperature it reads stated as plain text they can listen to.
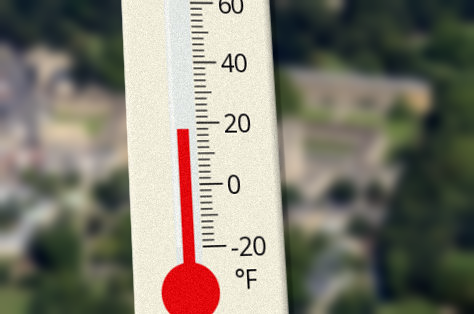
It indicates 18 °F
